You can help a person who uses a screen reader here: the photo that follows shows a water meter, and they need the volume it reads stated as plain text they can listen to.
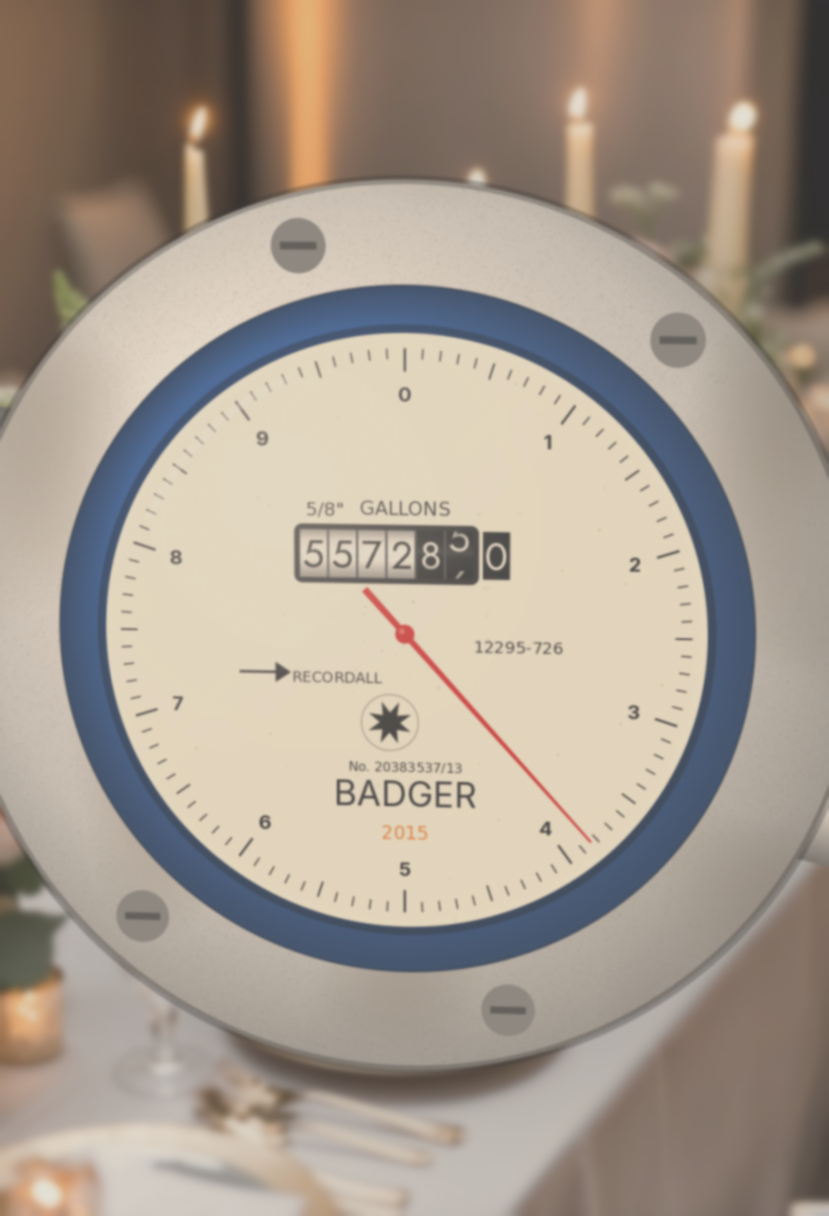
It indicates 5572853.8 gal
